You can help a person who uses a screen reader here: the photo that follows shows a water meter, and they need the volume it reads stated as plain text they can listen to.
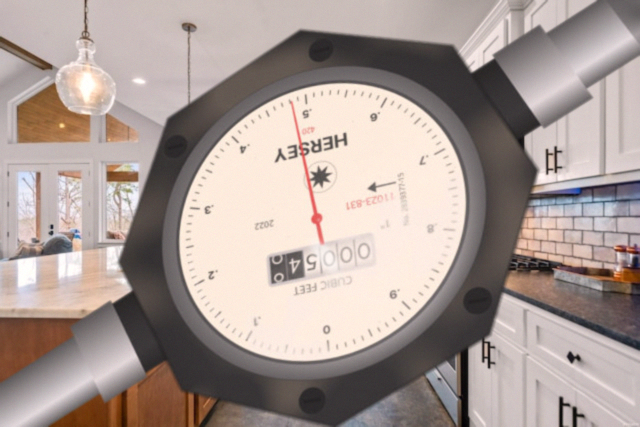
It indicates 548.48 ft³
